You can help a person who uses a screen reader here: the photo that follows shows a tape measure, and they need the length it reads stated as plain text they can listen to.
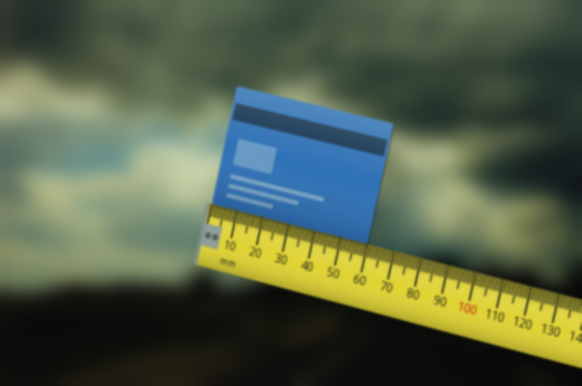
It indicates 60 mm
